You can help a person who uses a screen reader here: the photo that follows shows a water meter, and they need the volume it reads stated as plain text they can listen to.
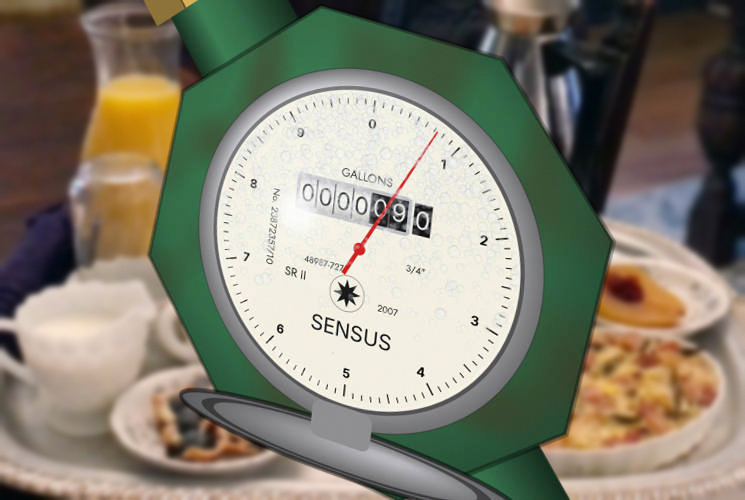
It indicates 90.7 gal
